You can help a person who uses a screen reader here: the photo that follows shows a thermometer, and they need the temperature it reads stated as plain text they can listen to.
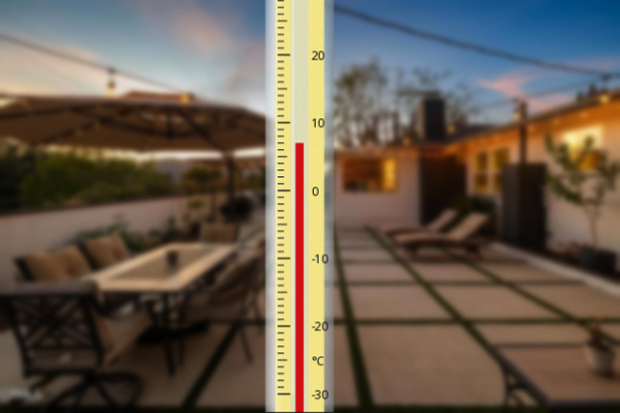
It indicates 7 °C
